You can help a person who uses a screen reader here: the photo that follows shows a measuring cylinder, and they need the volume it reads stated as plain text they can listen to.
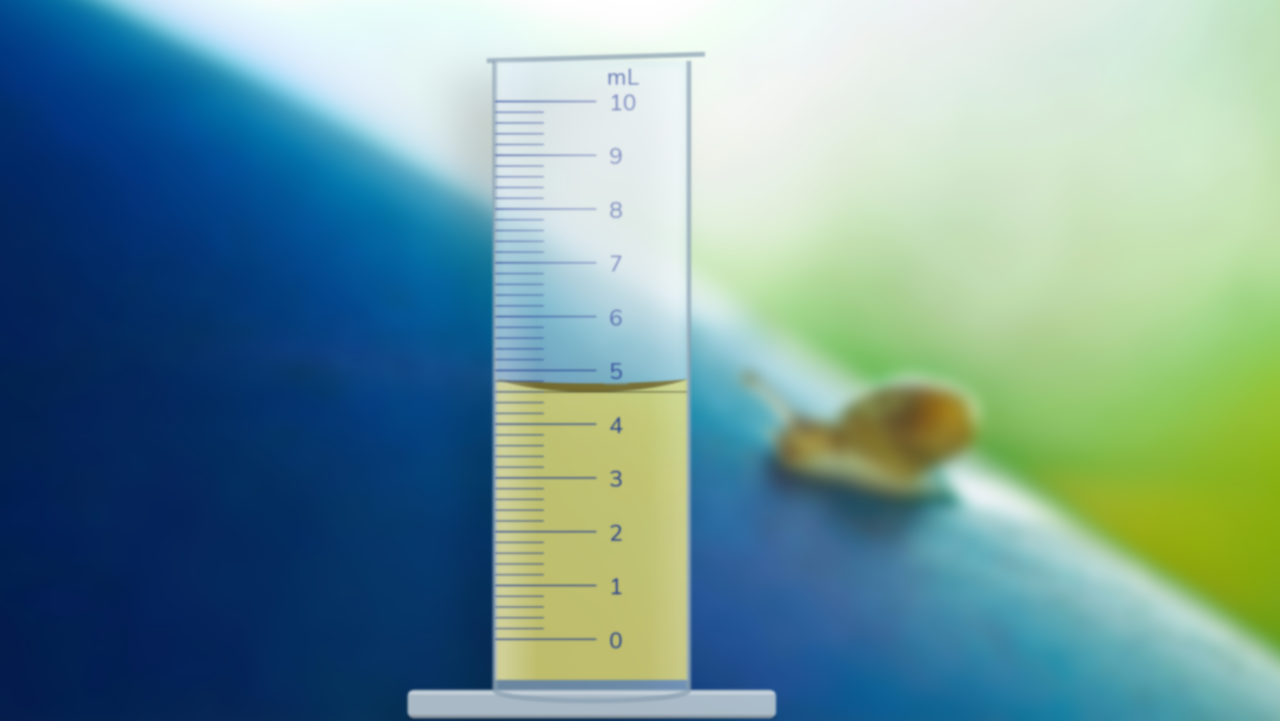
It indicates 4.6 mL
